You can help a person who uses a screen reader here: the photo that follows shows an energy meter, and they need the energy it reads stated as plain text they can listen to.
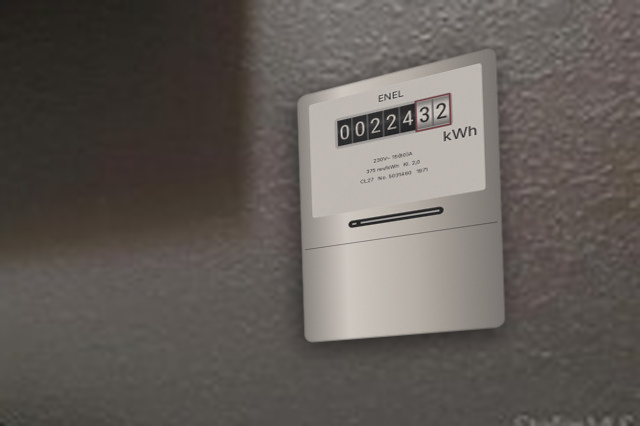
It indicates 224.32 kWh
